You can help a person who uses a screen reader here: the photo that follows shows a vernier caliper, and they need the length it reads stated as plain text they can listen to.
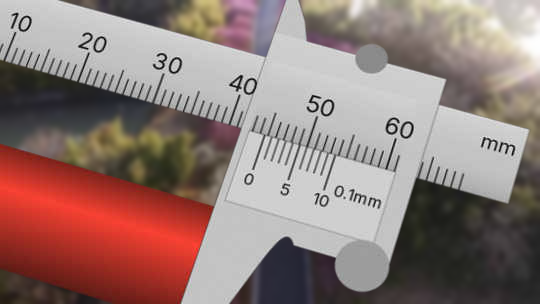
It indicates 44.6 mm
